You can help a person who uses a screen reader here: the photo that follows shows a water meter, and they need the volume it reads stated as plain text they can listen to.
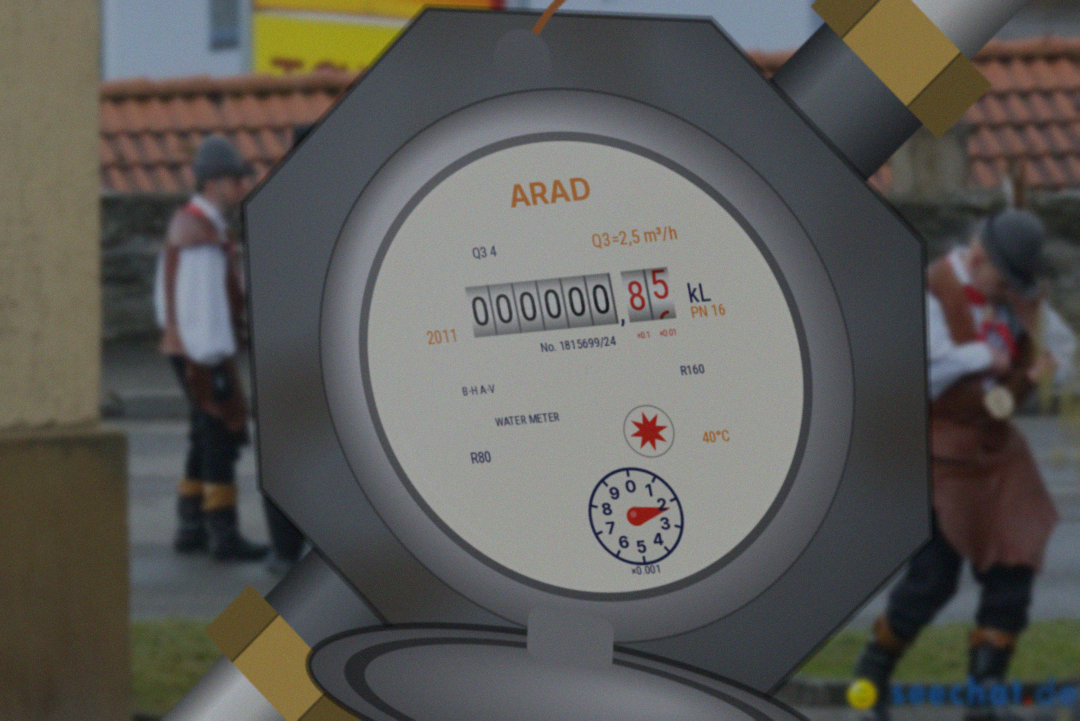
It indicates 0.852 kL
